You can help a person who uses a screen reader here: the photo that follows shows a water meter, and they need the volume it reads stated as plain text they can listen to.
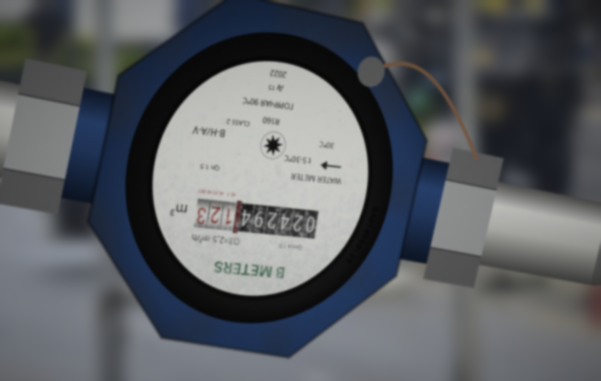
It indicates 24294.123 m³
